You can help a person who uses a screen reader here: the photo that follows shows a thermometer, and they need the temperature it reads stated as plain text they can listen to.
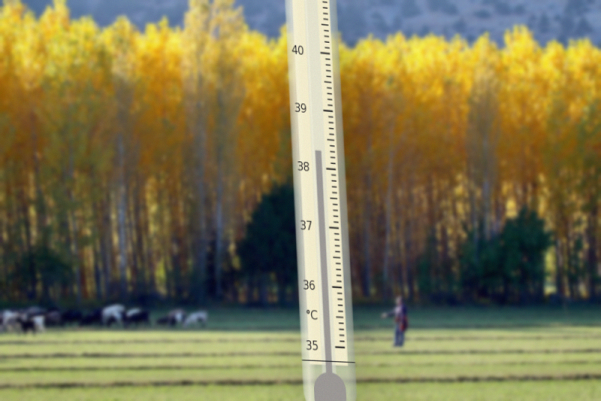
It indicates 38.3 °C
